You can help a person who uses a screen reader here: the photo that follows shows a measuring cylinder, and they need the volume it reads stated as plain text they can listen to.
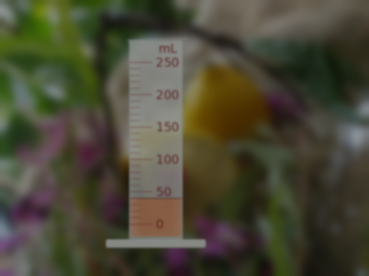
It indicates 40 mL
